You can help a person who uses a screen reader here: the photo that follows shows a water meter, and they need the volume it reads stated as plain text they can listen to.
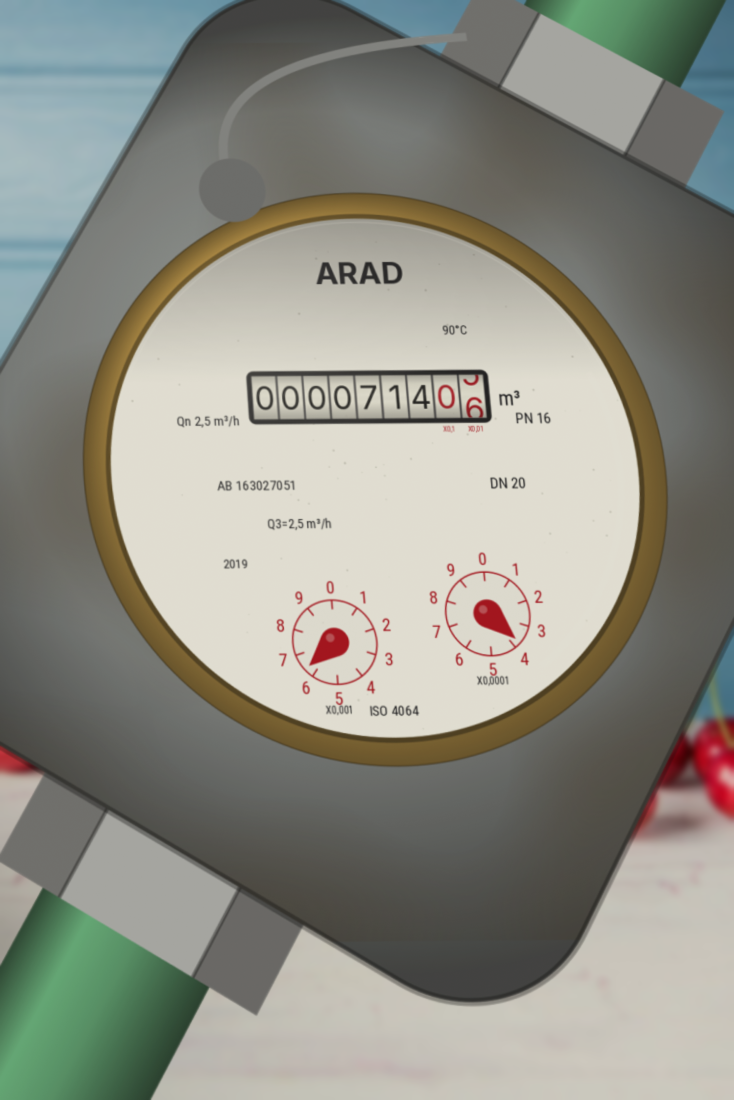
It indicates 714.0563 m³
